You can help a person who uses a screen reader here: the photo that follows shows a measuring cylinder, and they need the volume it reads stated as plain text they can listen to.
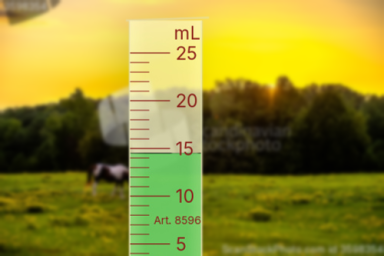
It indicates 14.5 mL
